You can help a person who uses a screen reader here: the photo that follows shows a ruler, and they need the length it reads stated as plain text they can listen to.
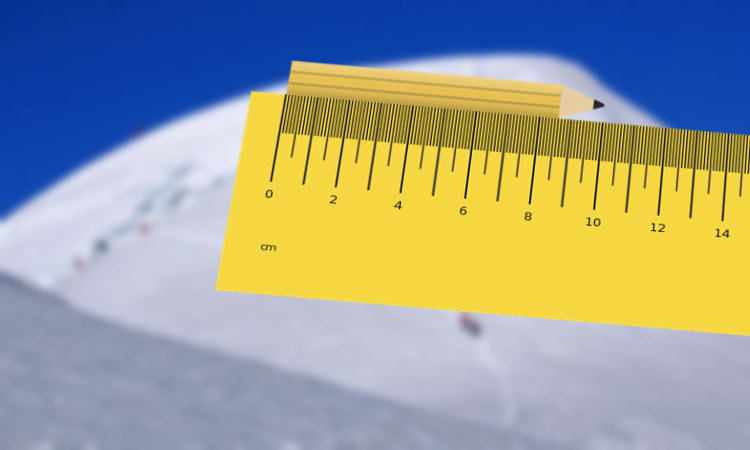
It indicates 10 cm
